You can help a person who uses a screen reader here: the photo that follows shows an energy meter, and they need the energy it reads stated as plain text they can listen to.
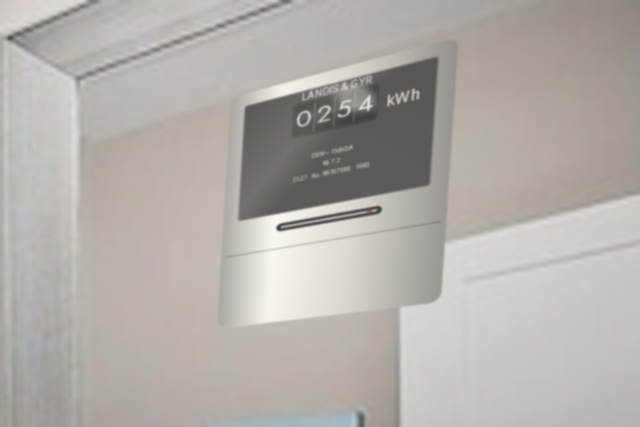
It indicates 254 kWh
